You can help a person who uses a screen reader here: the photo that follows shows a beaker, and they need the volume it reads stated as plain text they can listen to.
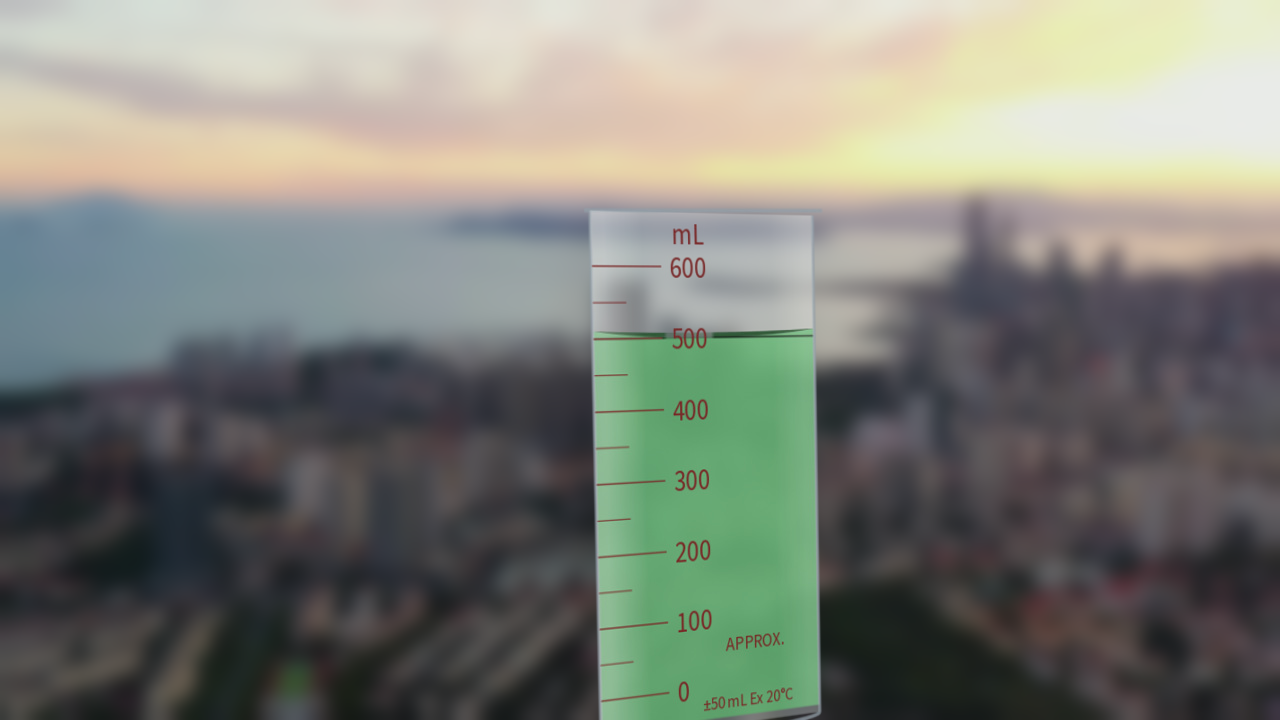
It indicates 500 mL
